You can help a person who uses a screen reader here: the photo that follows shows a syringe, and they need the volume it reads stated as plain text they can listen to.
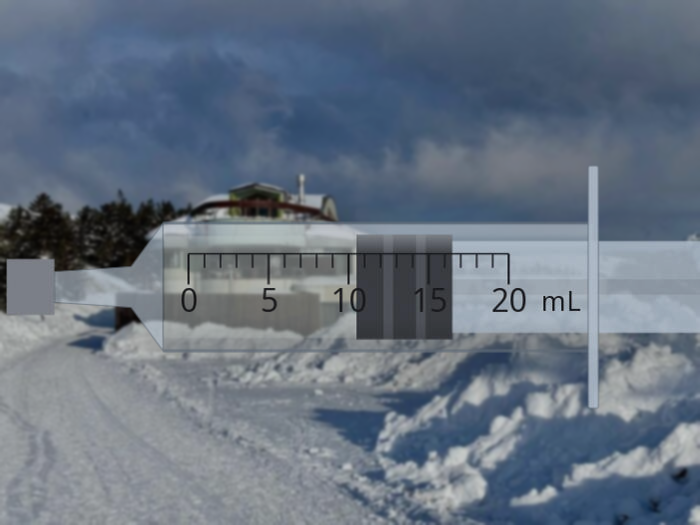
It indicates 10.5 mL
